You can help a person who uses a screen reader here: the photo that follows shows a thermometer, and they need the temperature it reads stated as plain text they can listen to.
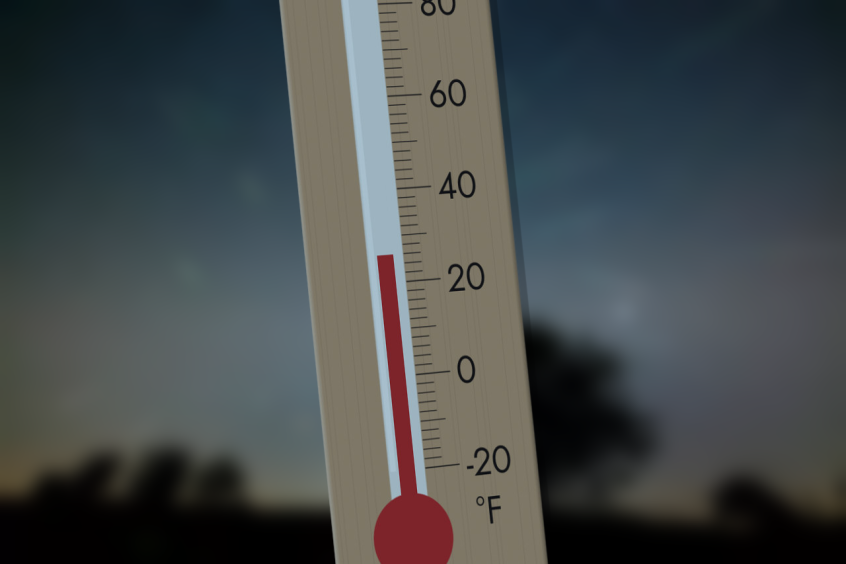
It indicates 26 °F
